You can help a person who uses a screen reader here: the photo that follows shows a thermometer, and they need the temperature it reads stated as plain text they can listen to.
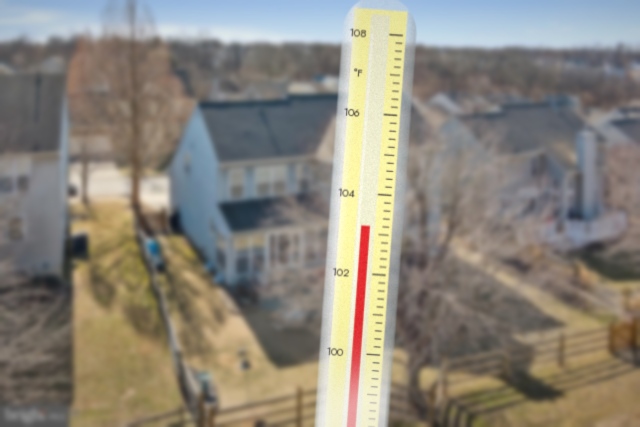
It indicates 103.2 °F
